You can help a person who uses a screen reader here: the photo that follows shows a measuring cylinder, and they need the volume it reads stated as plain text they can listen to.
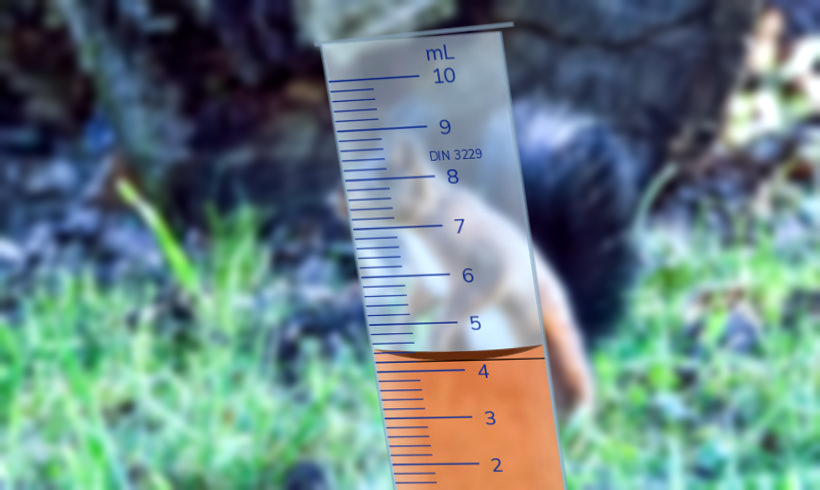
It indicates 4.2 mL
